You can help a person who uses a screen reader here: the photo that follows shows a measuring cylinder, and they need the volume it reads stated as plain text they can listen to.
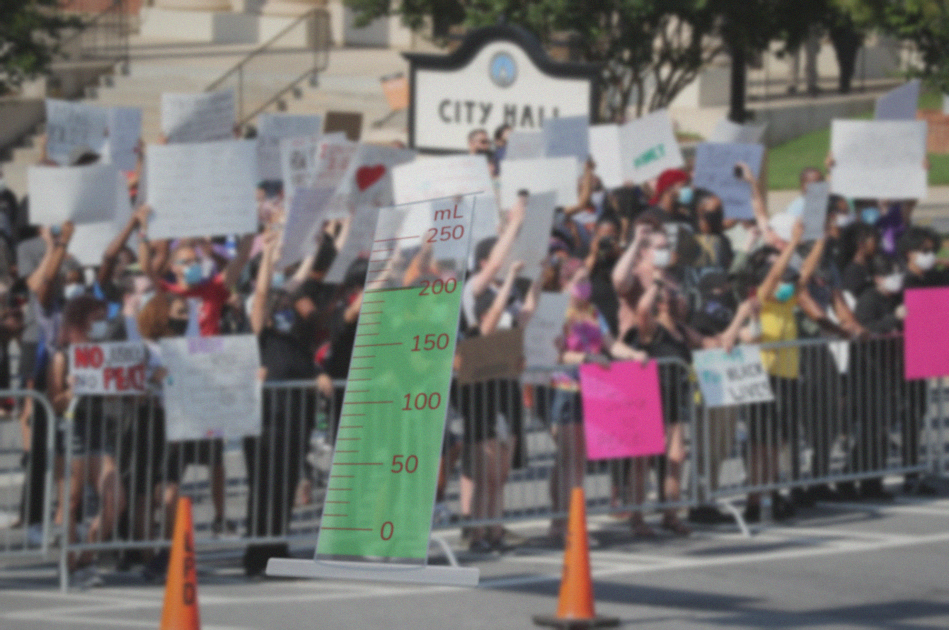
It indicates 200 mL
